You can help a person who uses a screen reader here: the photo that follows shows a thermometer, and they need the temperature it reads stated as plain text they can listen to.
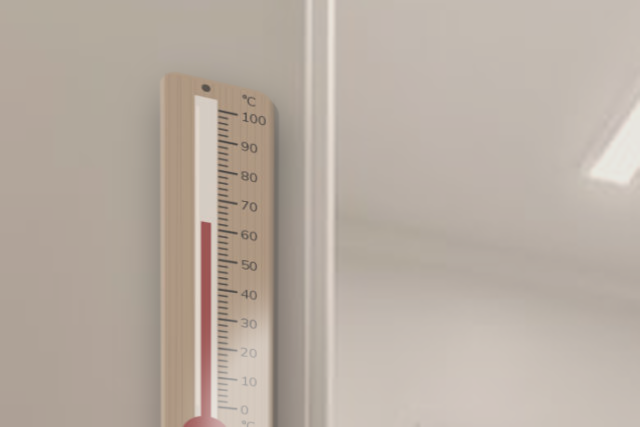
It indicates 62 °C
